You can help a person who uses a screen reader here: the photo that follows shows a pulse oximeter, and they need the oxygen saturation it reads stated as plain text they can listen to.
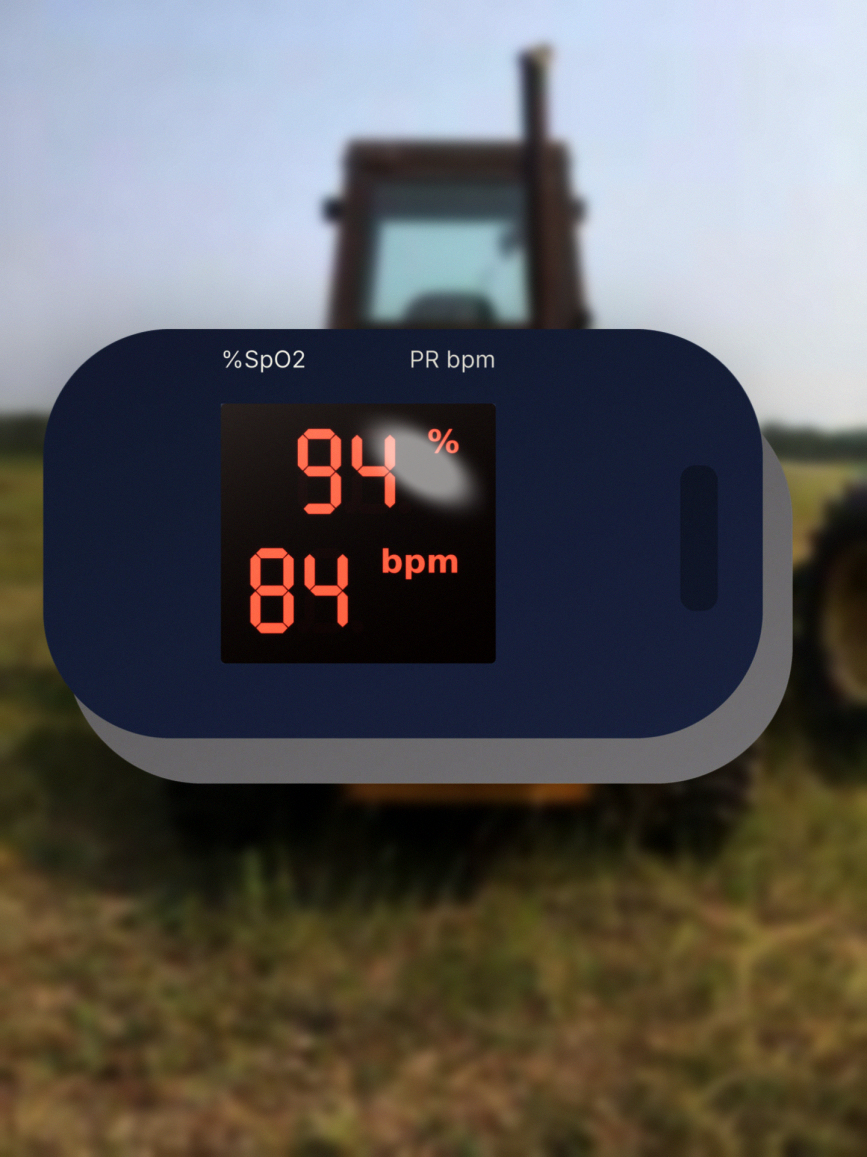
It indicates 94 %
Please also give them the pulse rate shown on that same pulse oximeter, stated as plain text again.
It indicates 84 bpm
